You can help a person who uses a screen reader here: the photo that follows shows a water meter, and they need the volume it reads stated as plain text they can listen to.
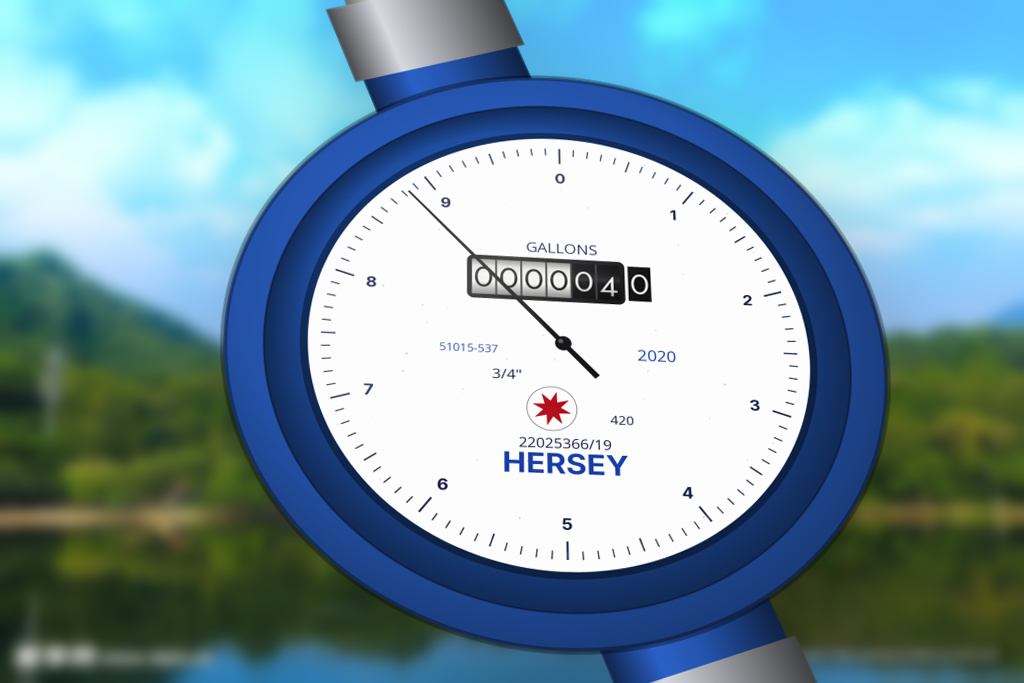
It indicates 38.8 gal
